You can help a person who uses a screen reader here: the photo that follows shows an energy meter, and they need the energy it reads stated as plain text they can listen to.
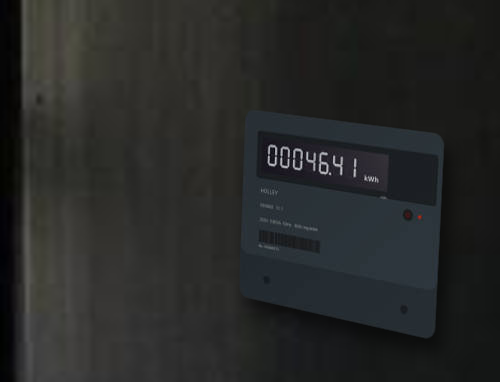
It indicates 46.41 kWh
